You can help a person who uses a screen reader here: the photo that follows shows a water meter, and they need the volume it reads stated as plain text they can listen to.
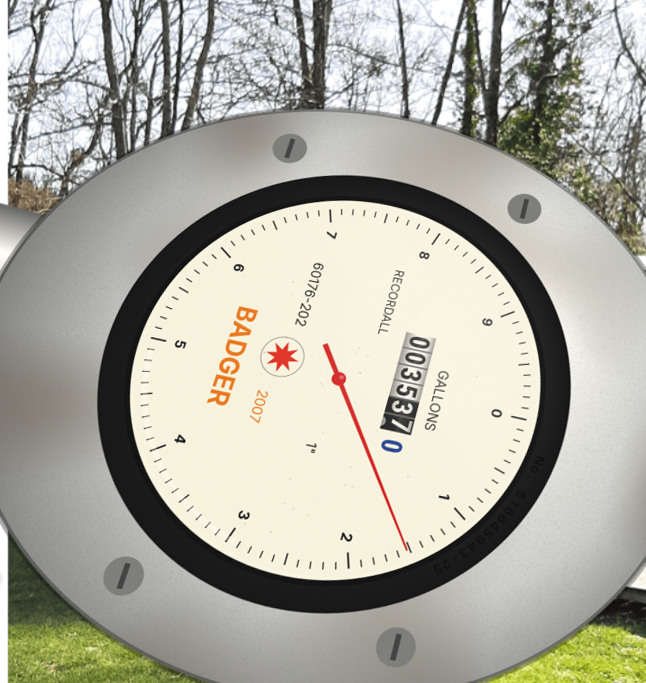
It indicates 35371.5 gal
